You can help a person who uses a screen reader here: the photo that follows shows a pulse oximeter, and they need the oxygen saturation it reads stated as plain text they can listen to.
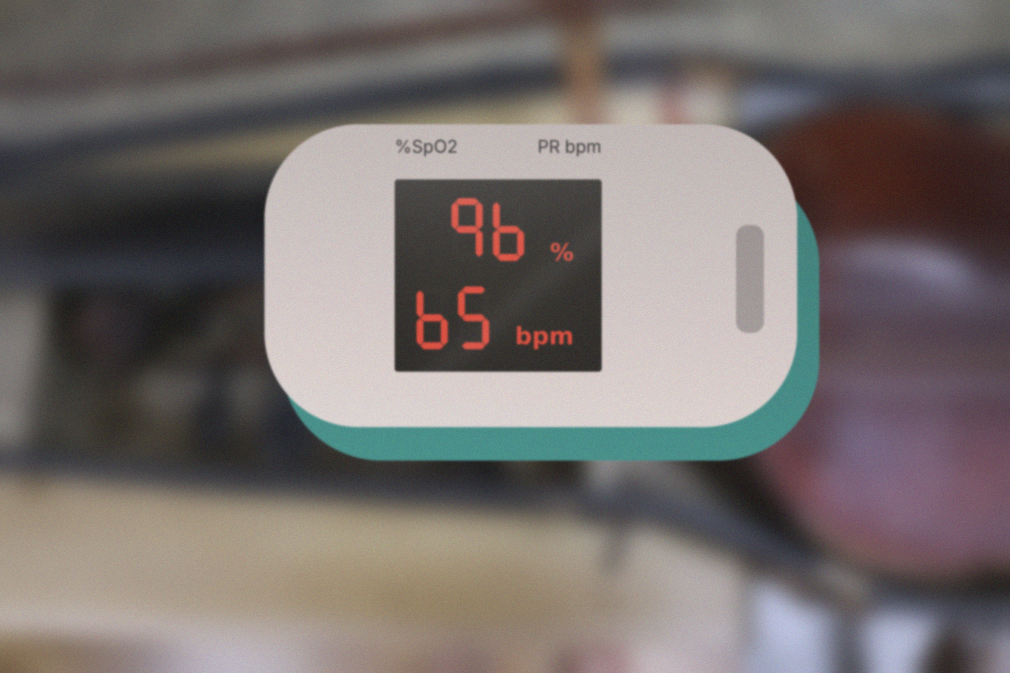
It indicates 96 %
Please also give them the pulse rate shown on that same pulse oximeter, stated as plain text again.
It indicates 65 bpm
